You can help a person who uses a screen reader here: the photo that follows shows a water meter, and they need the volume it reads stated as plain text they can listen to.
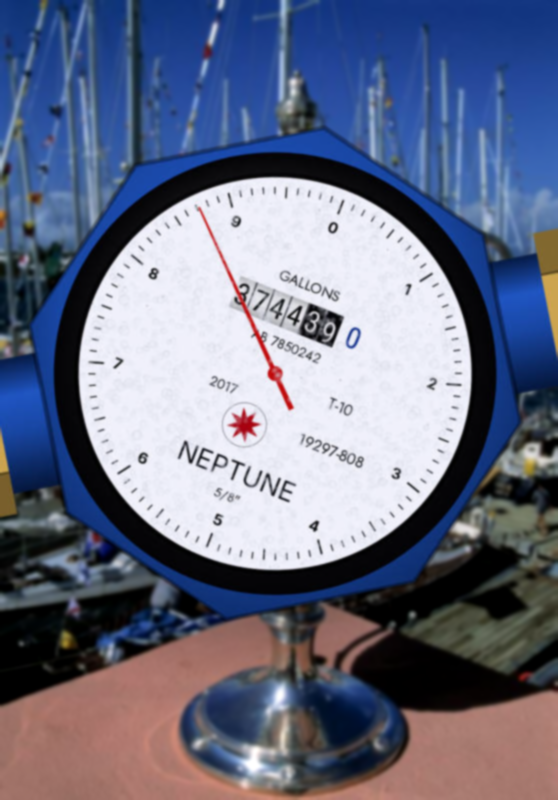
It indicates 3744388.7 gal
